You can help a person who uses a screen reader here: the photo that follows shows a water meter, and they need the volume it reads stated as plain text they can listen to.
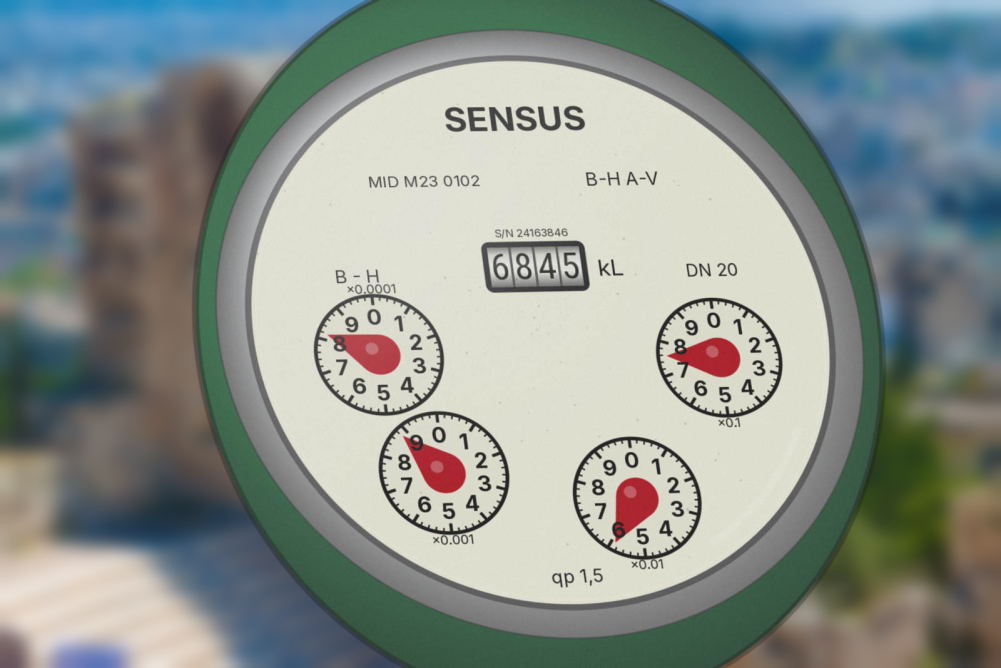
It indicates 6845.7588 kL
